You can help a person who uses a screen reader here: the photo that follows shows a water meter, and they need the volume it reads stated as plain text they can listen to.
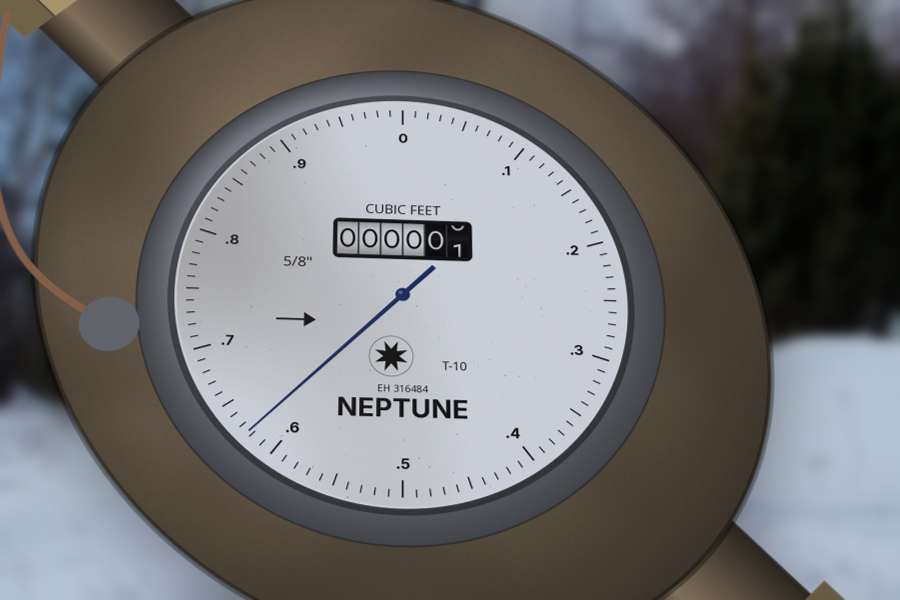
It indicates 0.62 ft³
